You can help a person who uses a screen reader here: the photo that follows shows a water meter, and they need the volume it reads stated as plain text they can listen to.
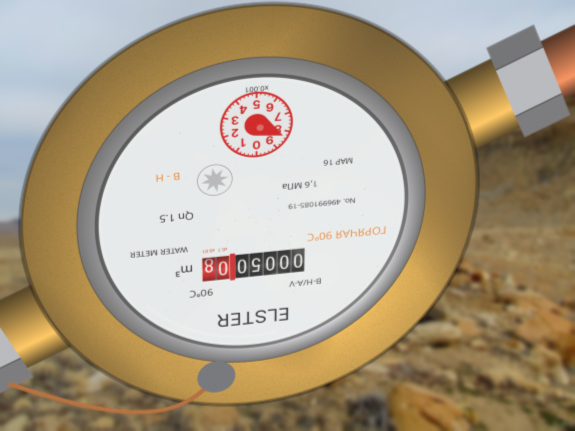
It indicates 50.078 m³
